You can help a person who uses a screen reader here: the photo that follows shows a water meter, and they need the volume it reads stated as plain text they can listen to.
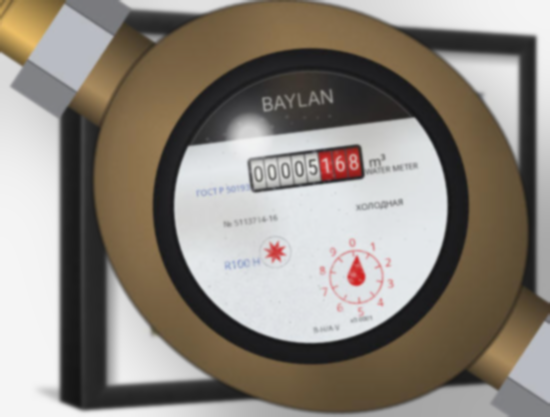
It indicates 5.1680 m³
